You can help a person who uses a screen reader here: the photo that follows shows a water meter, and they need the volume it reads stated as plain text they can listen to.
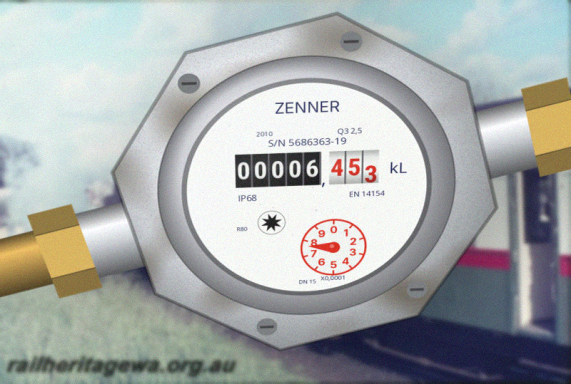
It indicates 6.4527 kL
